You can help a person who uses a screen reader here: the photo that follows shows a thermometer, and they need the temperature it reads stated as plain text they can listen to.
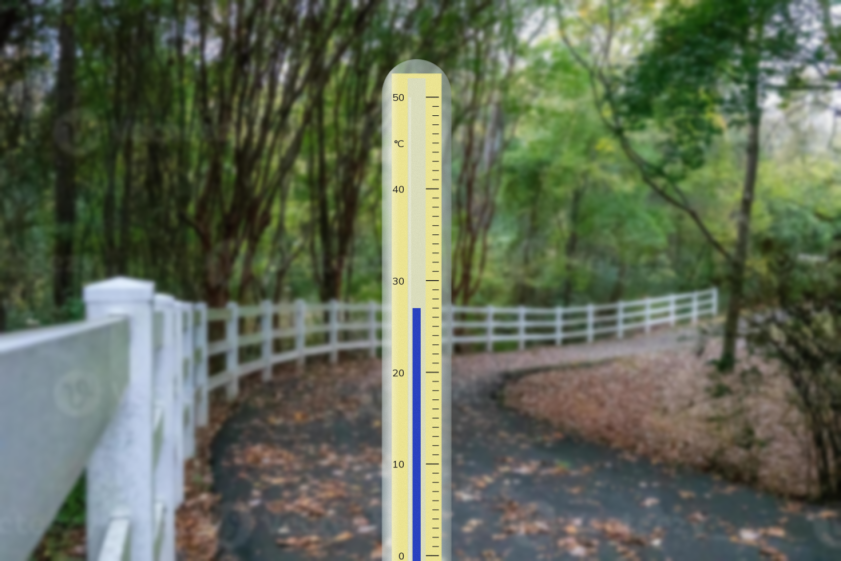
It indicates 27 °C
